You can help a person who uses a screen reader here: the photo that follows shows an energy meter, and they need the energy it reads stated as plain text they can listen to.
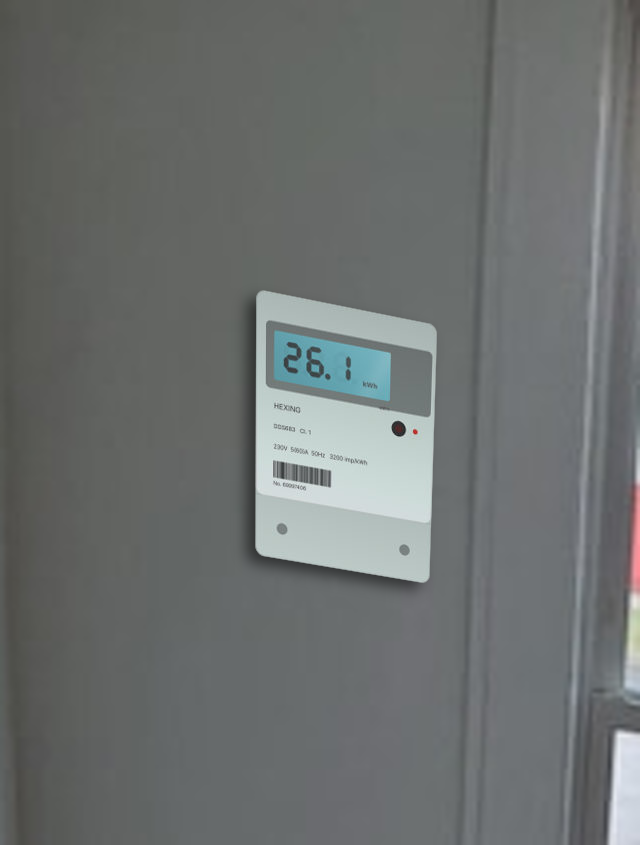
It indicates 26.1 kWh
